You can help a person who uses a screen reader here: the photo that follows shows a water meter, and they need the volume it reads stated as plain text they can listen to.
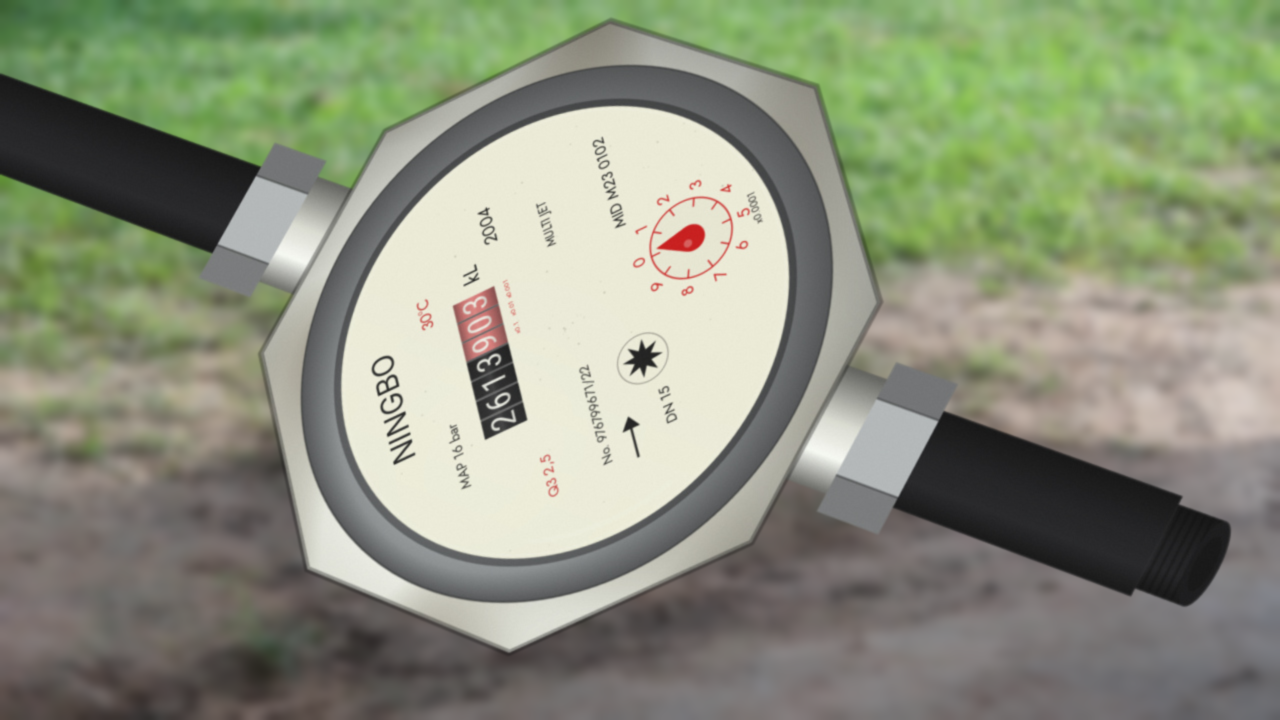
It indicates 2613.9030 kL
